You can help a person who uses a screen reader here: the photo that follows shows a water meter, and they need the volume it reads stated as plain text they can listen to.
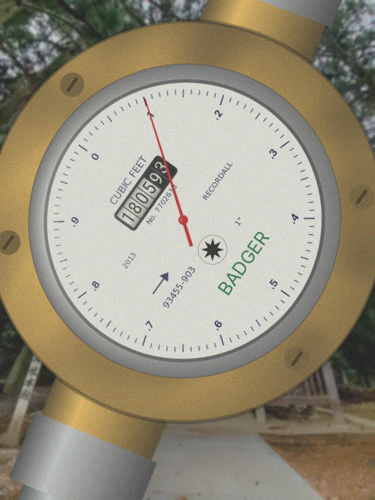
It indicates 180593.10 ft³
